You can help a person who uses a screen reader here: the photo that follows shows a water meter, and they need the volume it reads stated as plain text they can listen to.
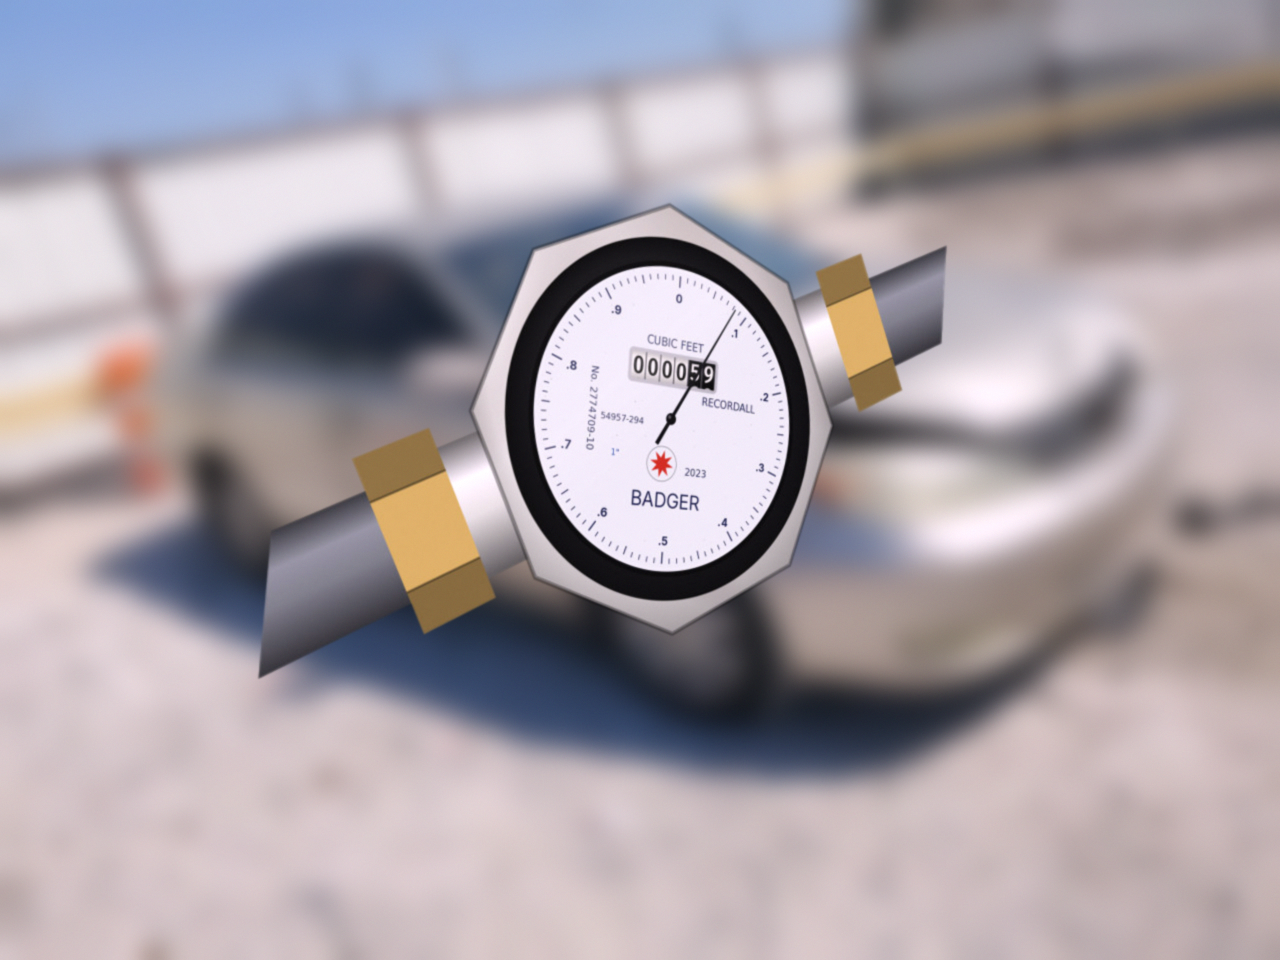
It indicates 59.08 ft³
